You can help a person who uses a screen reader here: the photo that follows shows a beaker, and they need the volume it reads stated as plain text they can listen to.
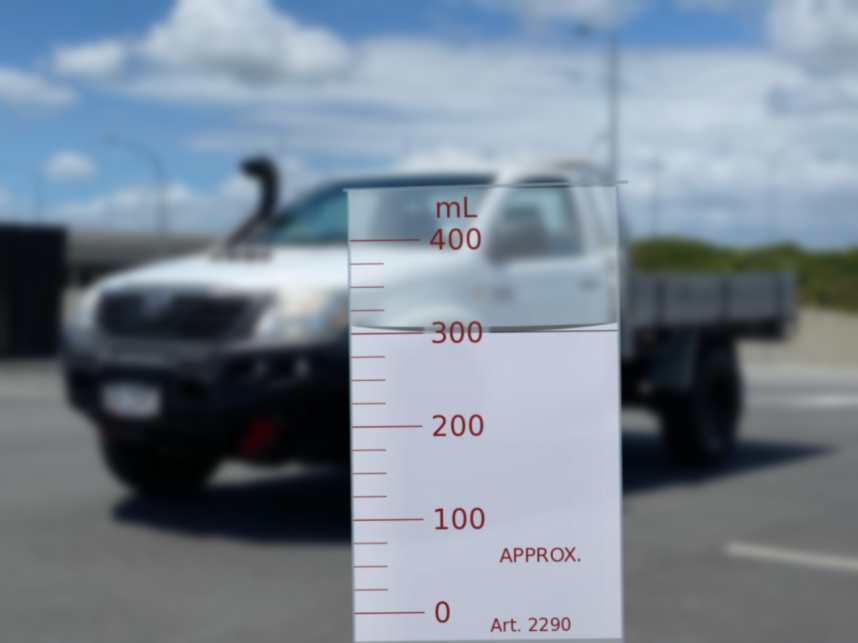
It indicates 300 mL
